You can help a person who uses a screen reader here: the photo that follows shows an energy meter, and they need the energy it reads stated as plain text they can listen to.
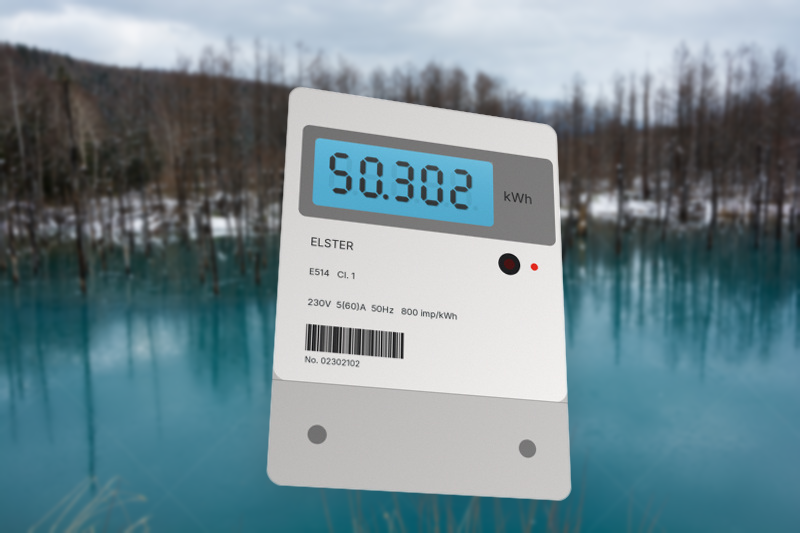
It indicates 50.302 kWh
